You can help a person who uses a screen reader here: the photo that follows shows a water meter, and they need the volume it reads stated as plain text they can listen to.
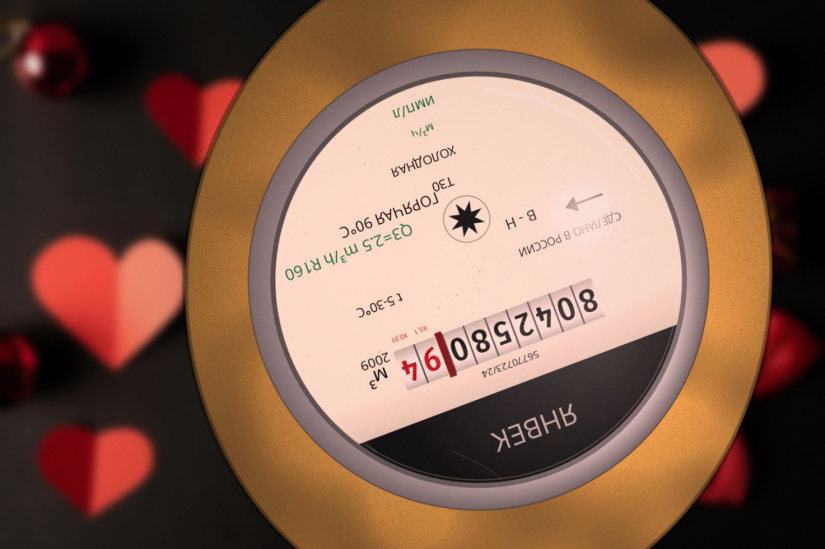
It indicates 8042580.94 m³
